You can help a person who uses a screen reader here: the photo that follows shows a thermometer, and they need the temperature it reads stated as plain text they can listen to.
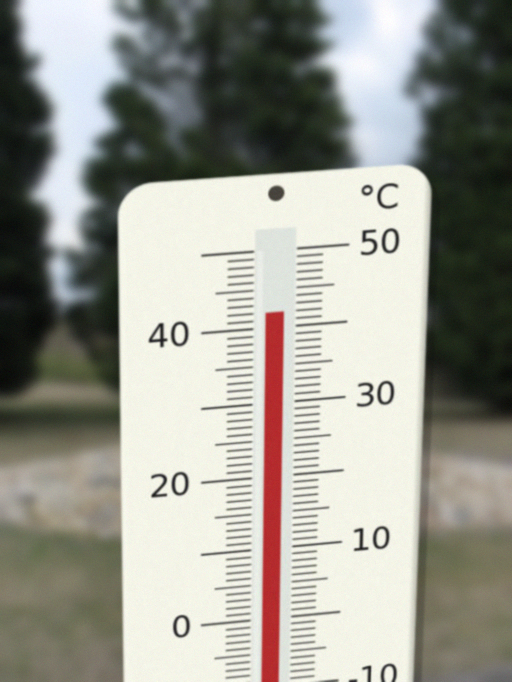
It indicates 42 °C
